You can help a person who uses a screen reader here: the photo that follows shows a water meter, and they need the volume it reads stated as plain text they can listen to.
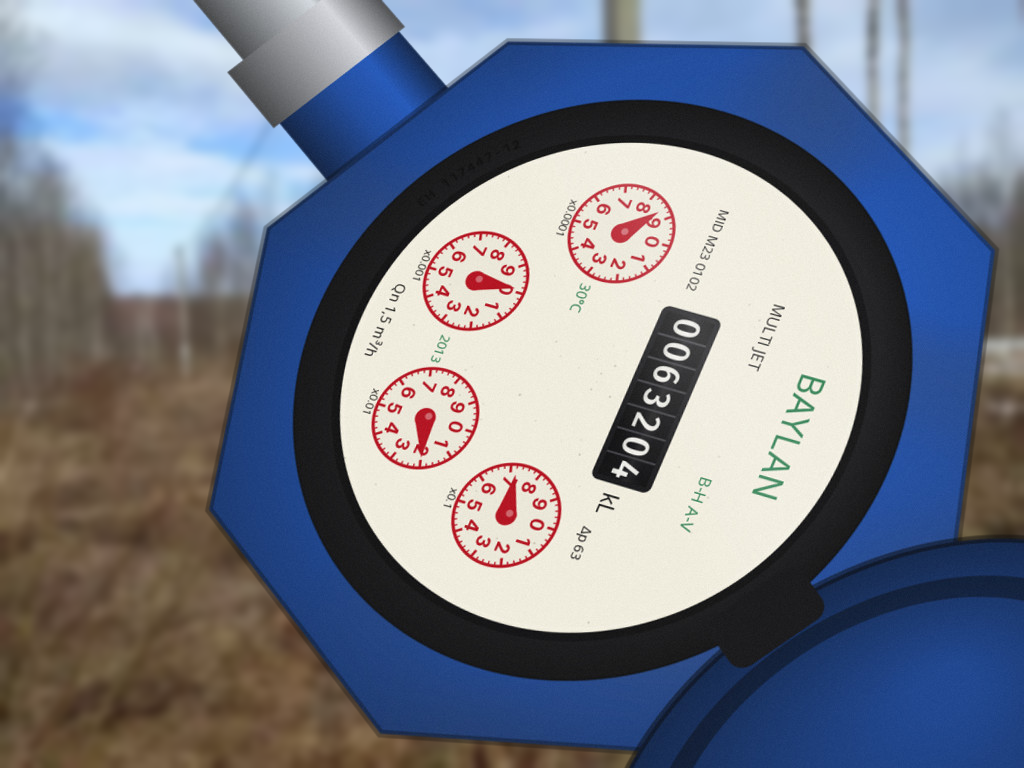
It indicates 63204.7198 kL
